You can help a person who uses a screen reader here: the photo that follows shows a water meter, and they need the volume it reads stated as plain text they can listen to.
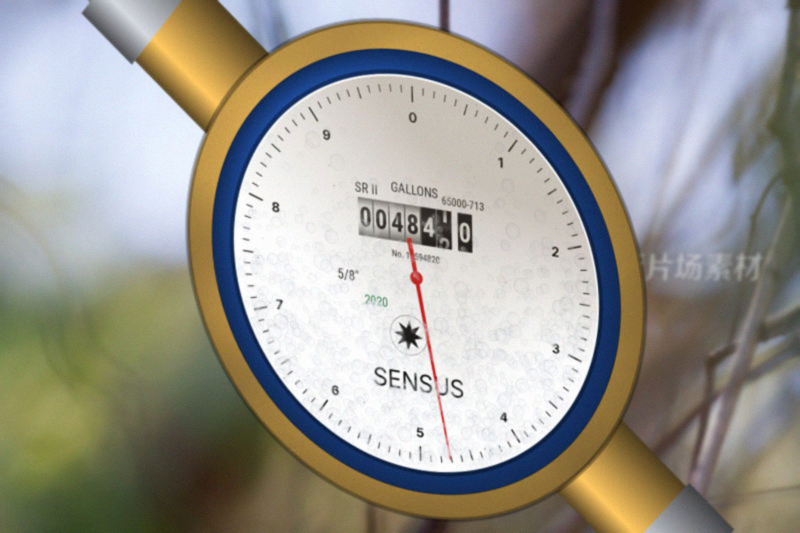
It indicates 48414.7 gal
